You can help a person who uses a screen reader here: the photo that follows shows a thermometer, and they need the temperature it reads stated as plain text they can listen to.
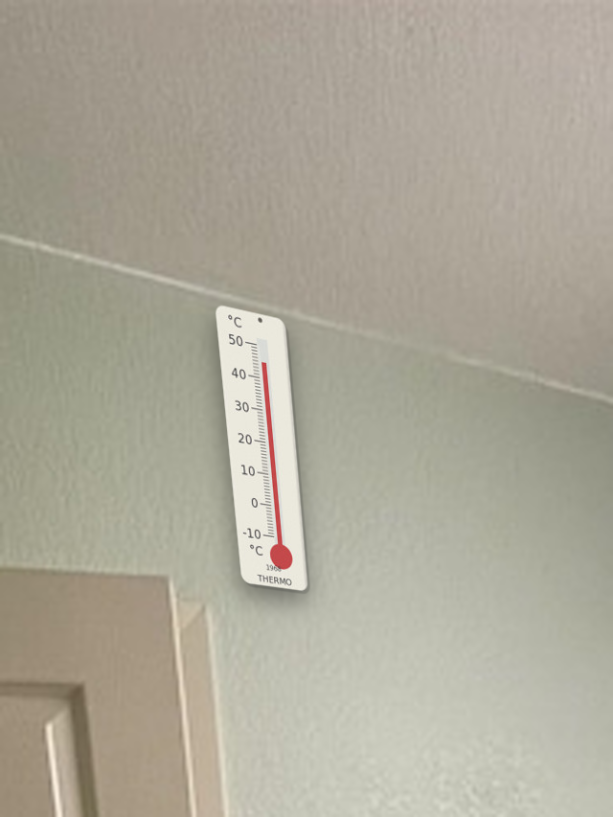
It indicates 45 °C
